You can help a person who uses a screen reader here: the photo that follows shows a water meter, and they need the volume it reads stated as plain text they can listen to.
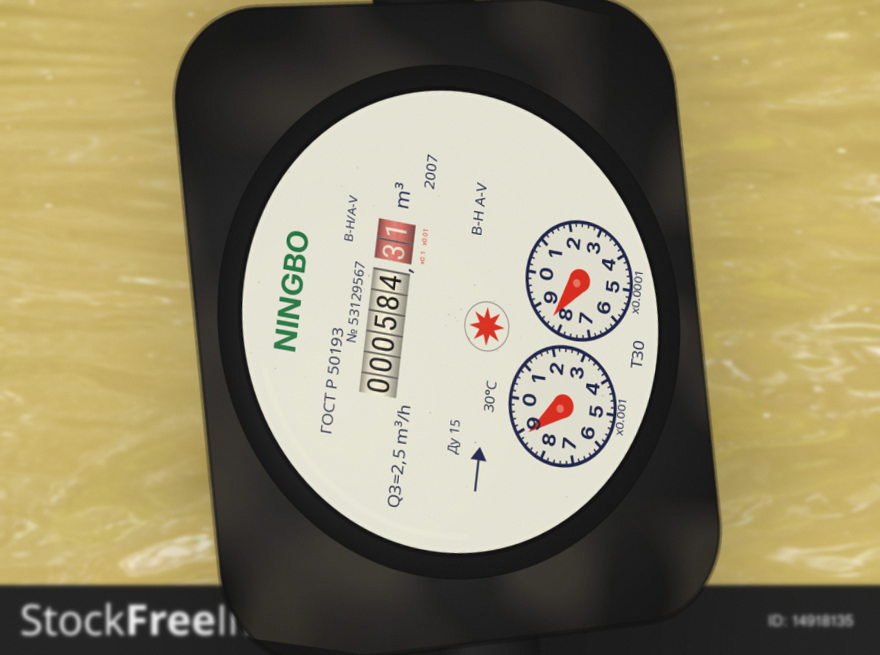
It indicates 584.3188 m³
